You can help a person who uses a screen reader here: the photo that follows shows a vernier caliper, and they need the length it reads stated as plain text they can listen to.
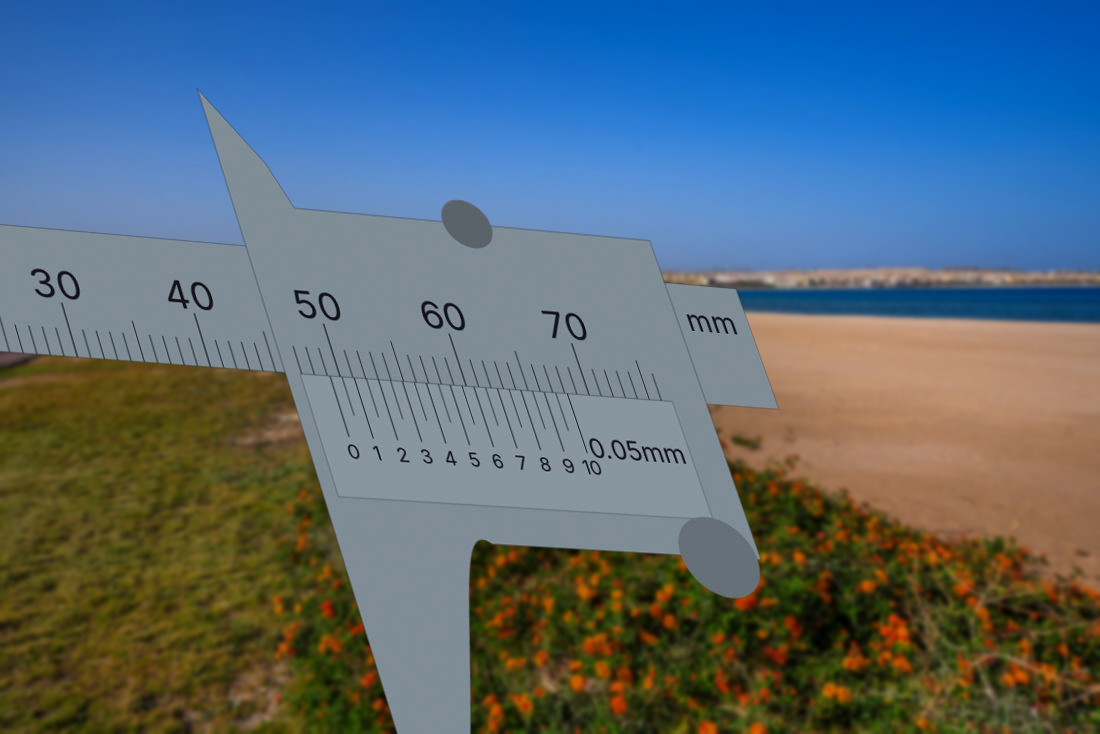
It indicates 49.2 mm
